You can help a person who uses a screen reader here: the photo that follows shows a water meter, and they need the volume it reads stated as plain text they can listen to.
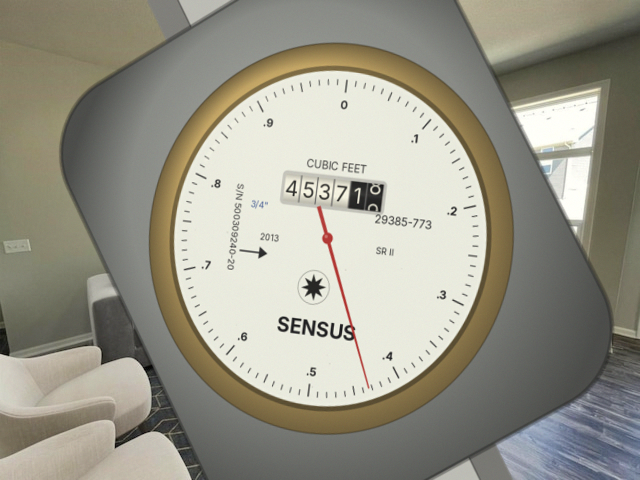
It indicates 453718.43 ft³
